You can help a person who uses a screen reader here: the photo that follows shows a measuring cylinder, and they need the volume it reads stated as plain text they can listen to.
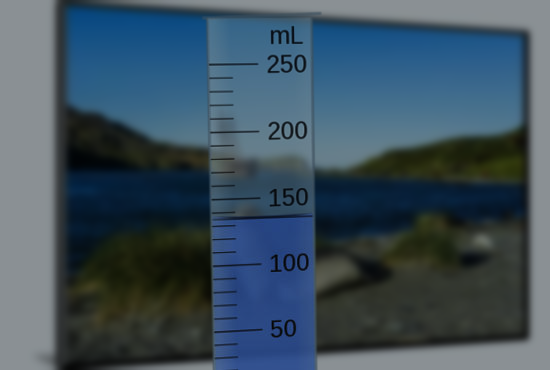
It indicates 135 mL
